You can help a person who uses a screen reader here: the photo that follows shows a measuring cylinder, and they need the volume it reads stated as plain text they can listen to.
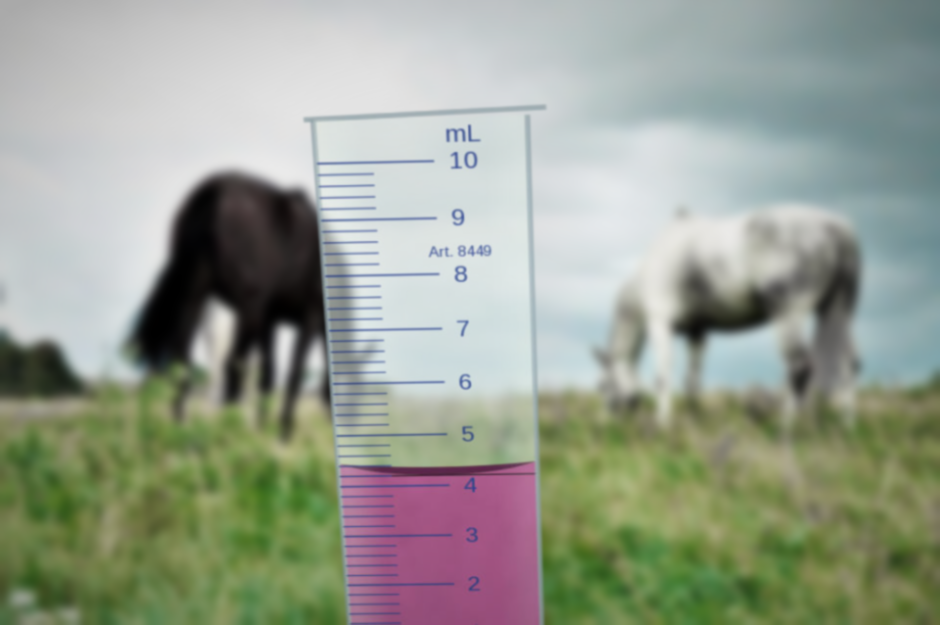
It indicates 4.2 mL
